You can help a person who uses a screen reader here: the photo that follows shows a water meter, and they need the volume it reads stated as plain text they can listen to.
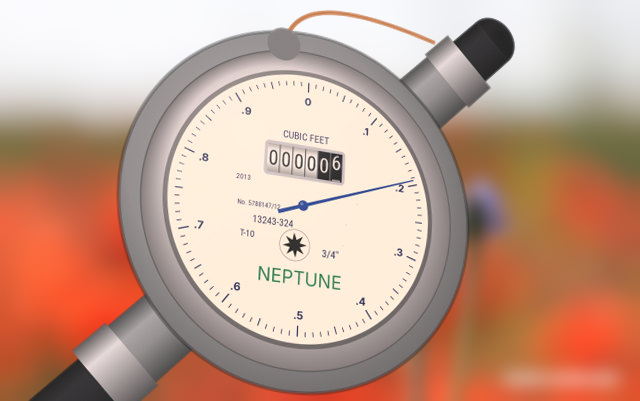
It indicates 6.19 ft³
